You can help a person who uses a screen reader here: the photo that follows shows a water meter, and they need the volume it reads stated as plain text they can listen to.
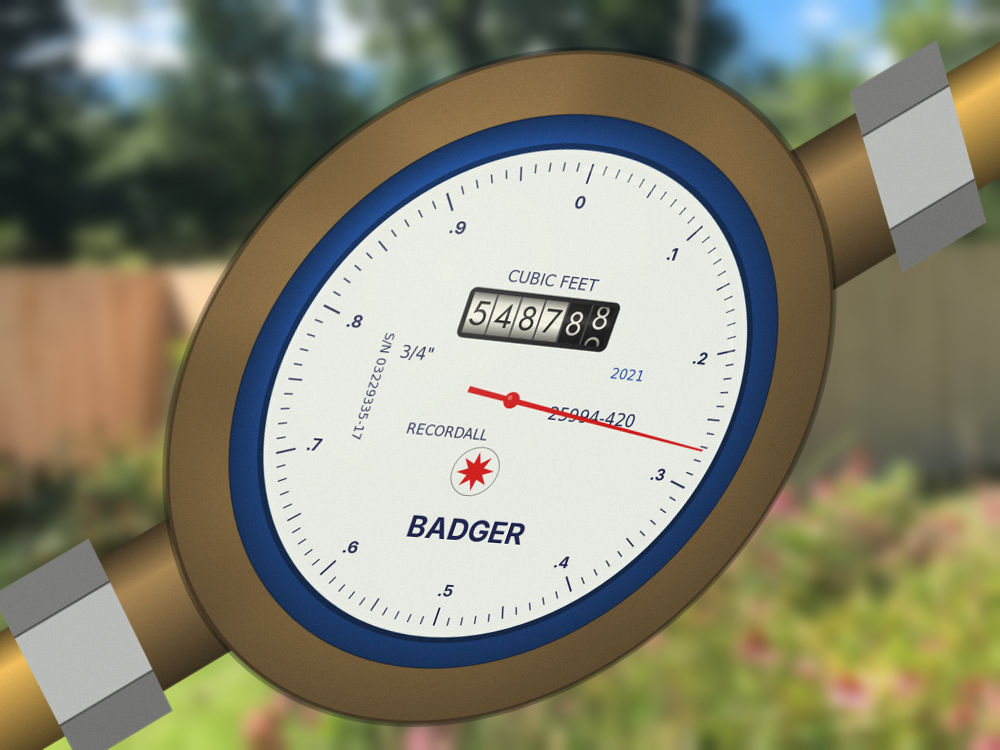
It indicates 548788.27 ft³
